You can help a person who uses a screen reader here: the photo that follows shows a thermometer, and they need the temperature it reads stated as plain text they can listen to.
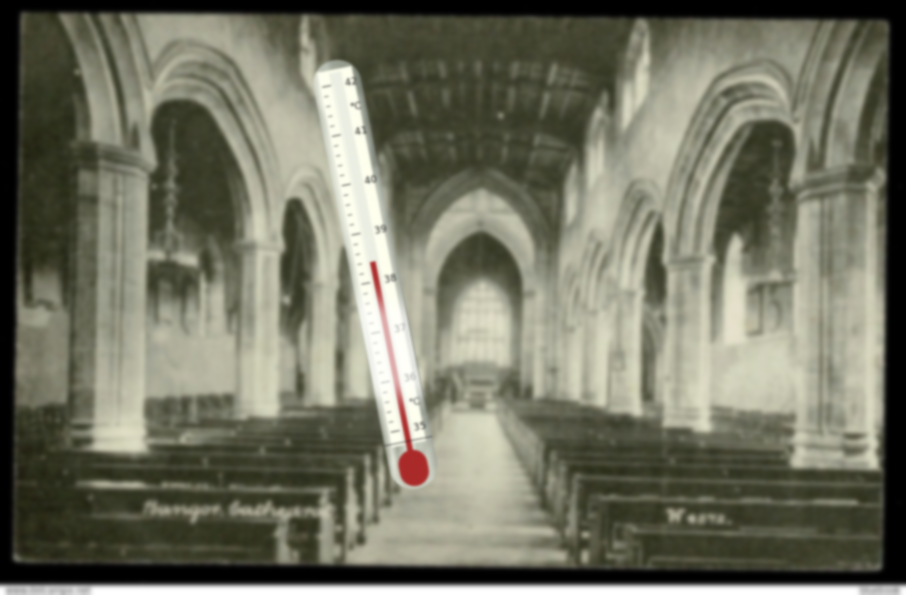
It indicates 38.4 °C
